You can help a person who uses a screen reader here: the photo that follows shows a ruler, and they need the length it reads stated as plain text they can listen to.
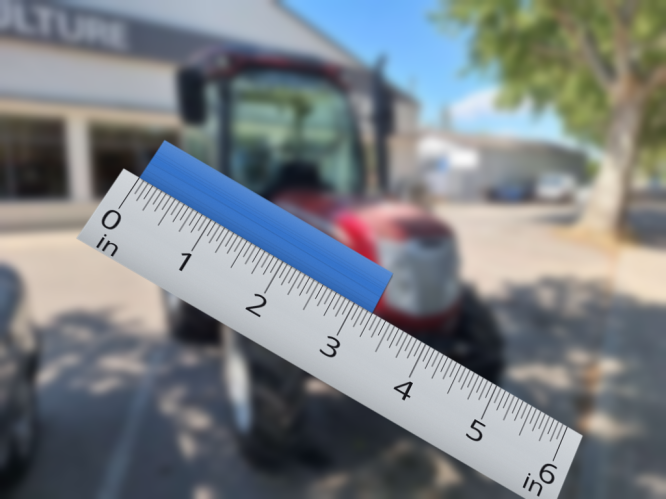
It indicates 3.25 in
